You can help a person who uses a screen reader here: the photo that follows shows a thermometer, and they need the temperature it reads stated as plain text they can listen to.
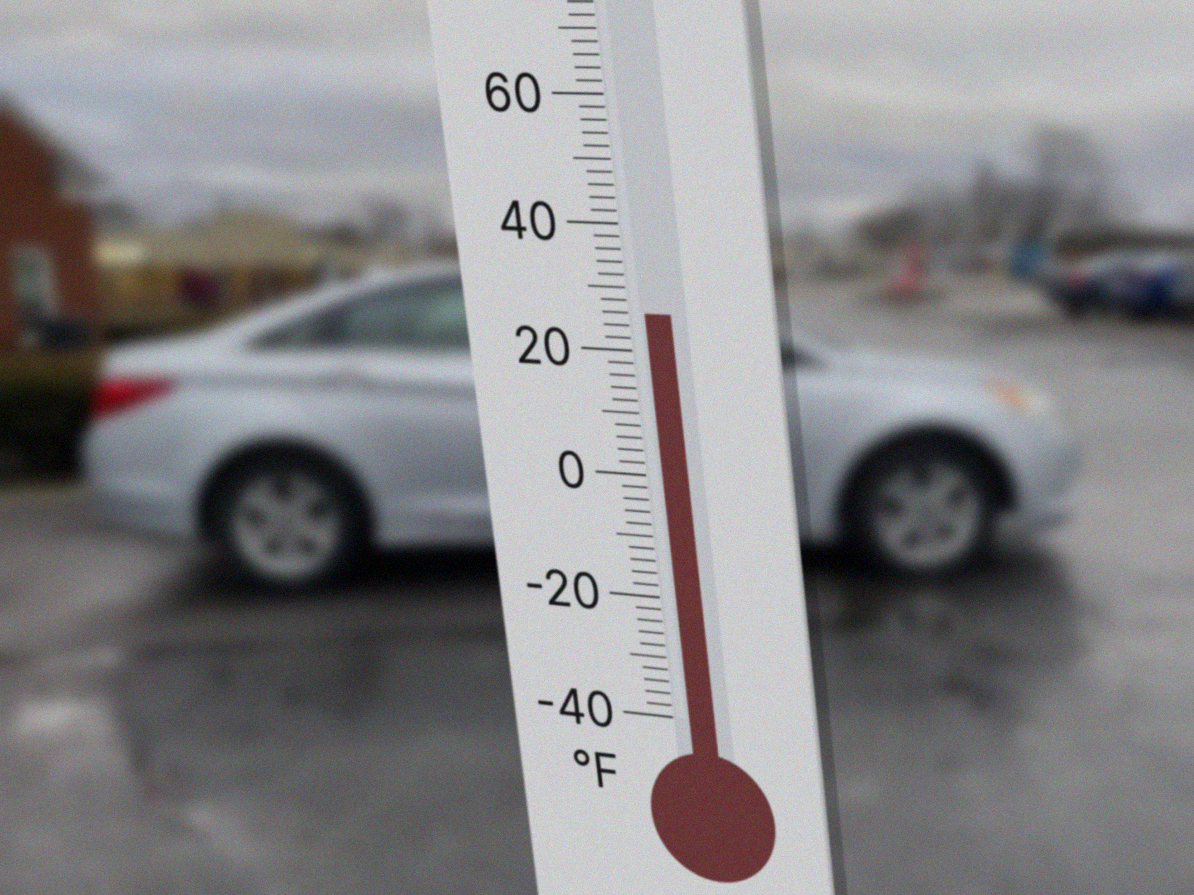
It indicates 26 °F
